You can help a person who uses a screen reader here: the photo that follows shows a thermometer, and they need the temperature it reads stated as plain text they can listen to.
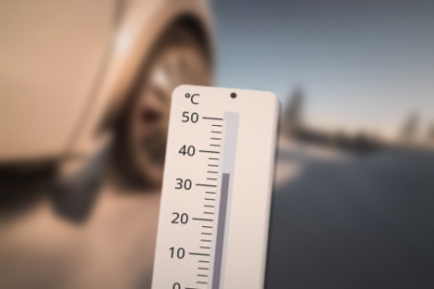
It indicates 34 °C
